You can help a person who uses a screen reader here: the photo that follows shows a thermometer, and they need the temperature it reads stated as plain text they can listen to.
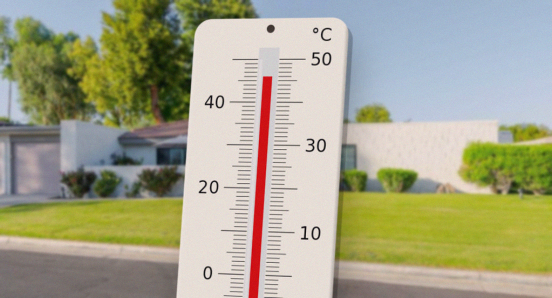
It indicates 46 °C
